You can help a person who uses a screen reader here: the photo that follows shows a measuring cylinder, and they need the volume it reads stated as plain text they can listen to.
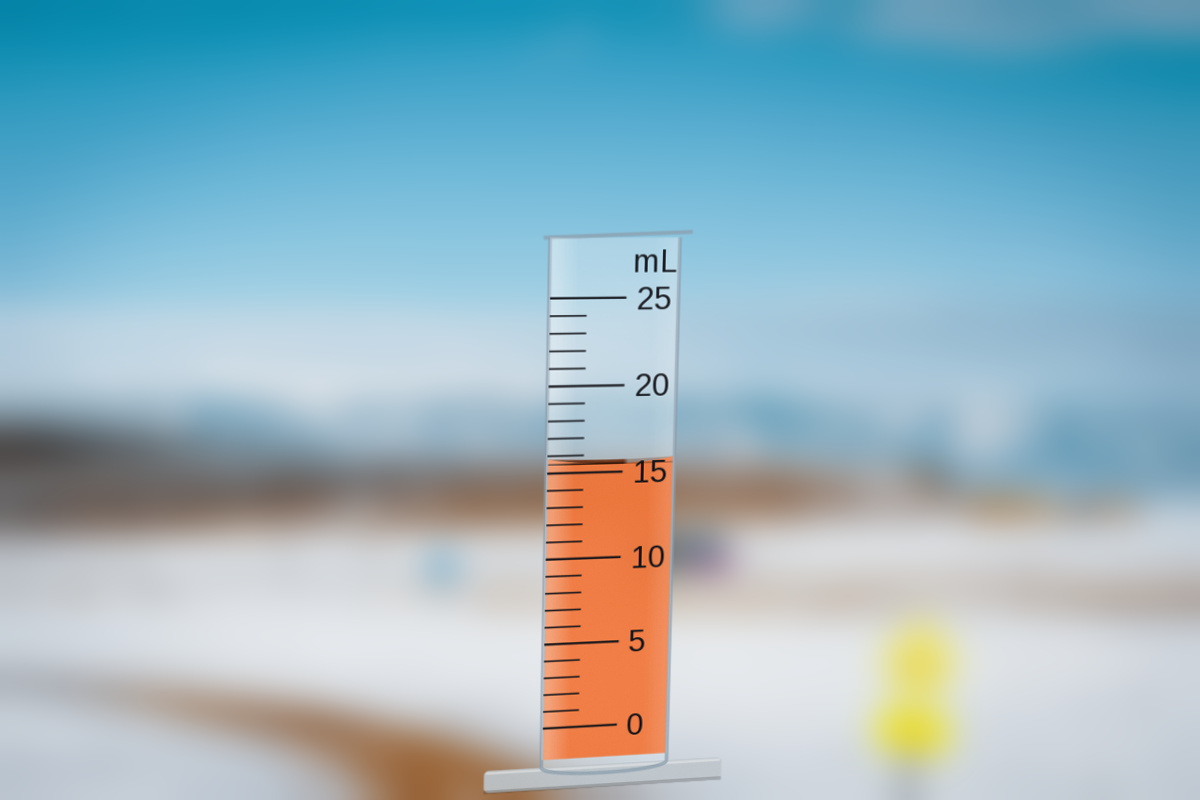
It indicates 15.5 mL
